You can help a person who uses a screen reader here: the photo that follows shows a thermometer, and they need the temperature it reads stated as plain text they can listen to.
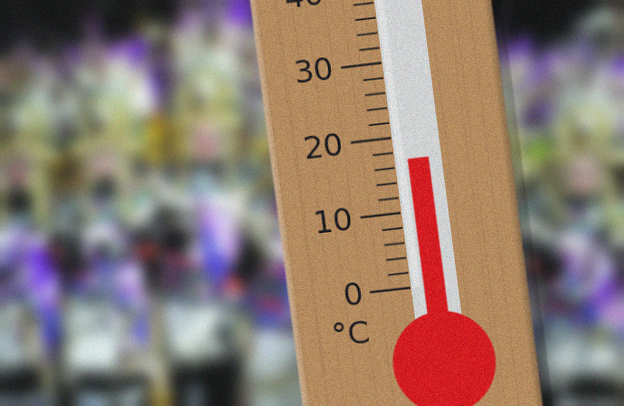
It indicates 17 °C
